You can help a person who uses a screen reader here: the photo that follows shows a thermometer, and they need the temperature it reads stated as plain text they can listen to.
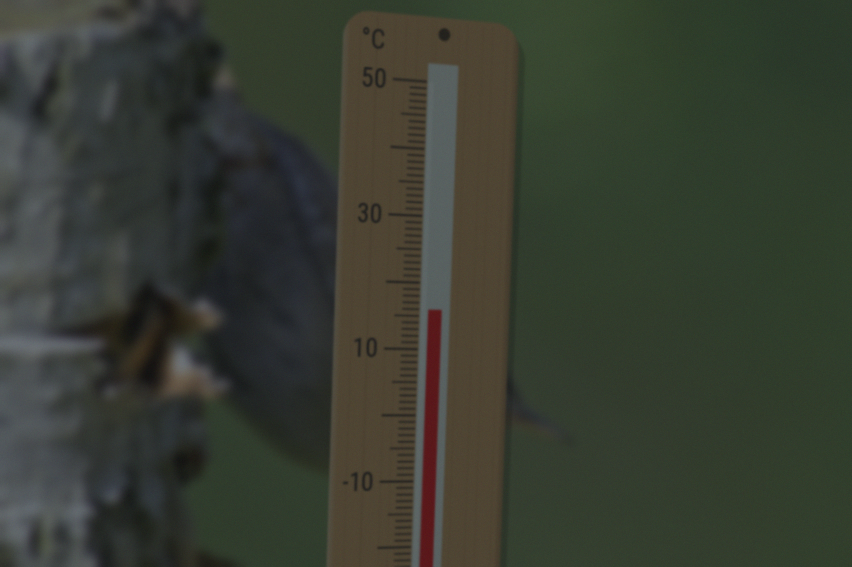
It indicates 16 °C
